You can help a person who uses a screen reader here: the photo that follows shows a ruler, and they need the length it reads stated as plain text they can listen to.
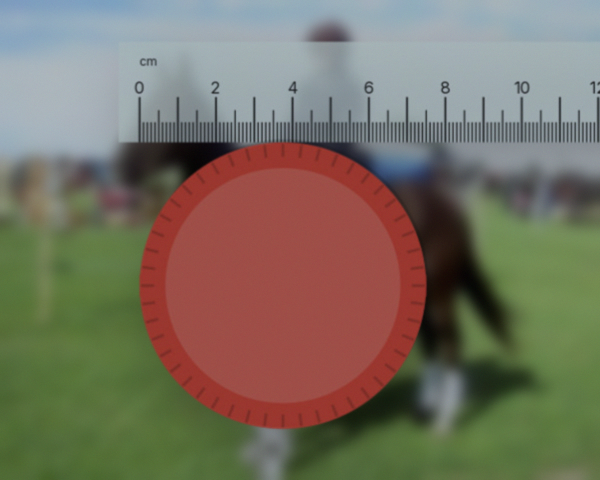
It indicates 7.5 cm
